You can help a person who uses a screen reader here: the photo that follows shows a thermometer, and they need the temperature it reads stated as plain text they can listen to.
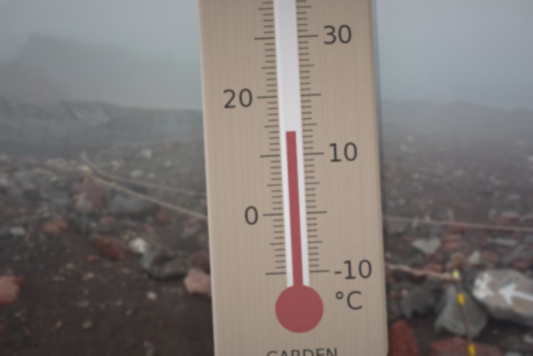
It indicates 14 °C
